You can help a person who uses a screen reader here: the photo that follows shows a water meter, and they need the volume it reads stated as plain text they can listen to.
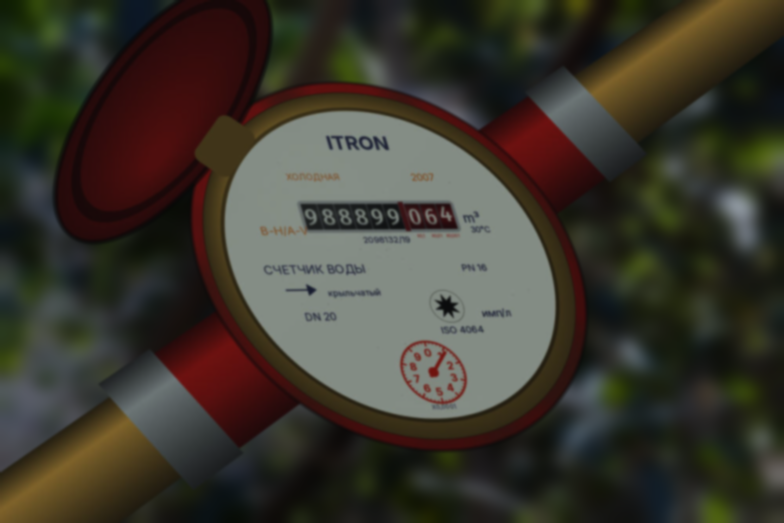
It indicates 988899.0641 m³
